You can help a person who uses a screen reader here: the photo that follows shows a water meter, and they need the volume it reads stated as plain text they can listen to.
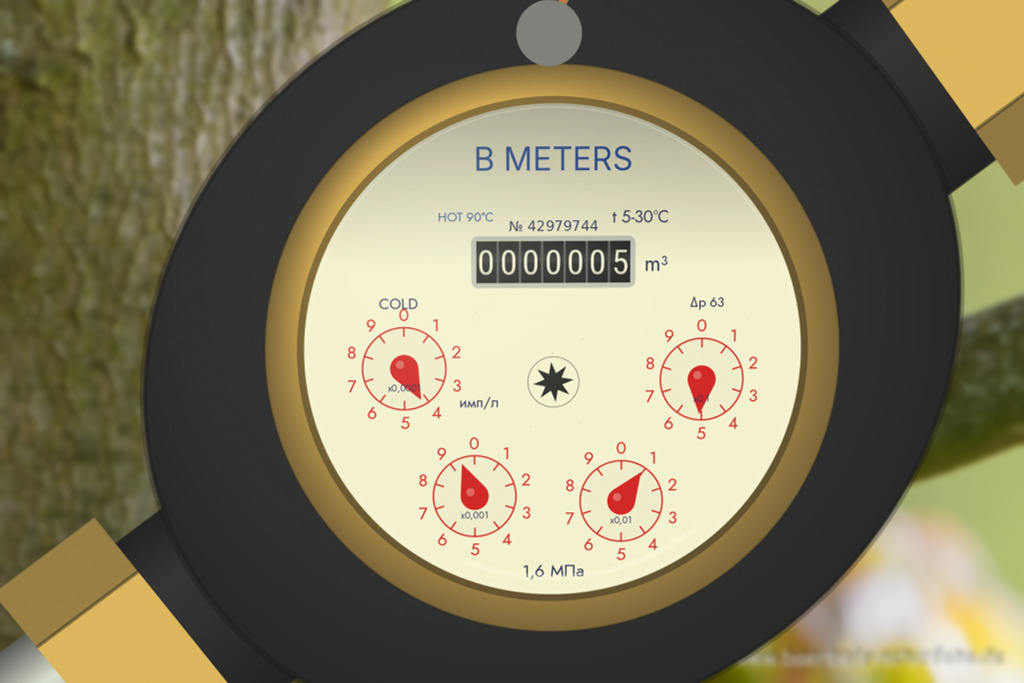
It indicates 5.5094 m³
